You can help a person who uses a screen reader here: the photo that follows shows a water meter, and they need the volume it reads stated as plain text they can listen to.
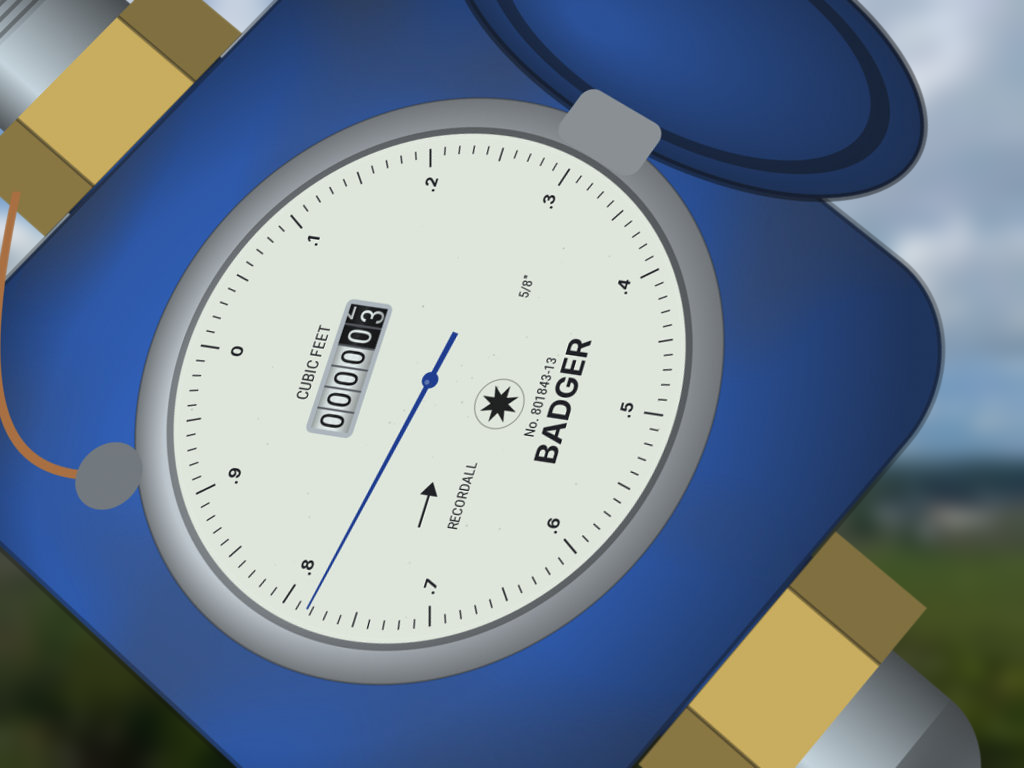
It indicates 2.78 ft³
